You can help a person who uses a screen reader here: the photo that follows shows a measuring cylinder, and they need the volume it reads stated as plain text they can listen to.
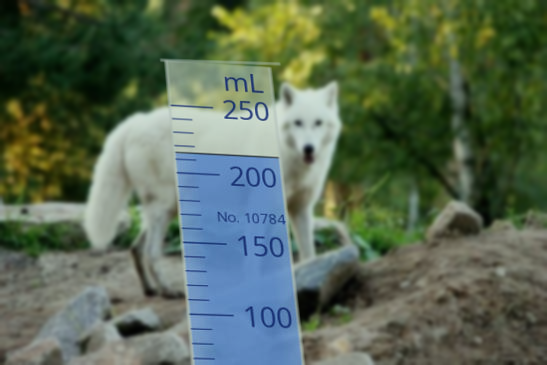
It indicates 215 mL
